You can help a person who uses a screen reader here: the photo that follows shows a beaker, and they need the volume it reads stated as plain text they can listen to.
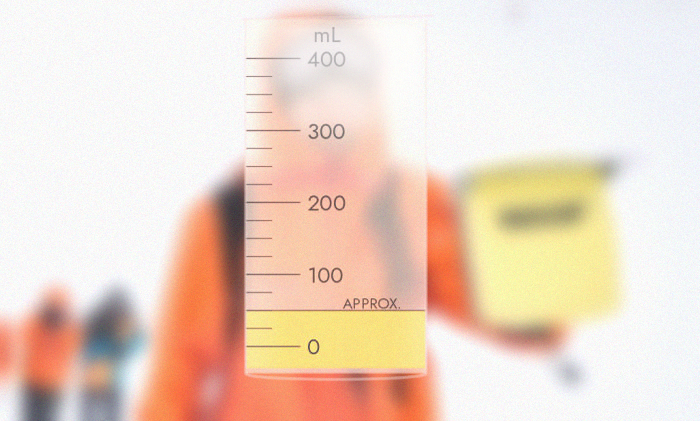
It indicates 50 mL
